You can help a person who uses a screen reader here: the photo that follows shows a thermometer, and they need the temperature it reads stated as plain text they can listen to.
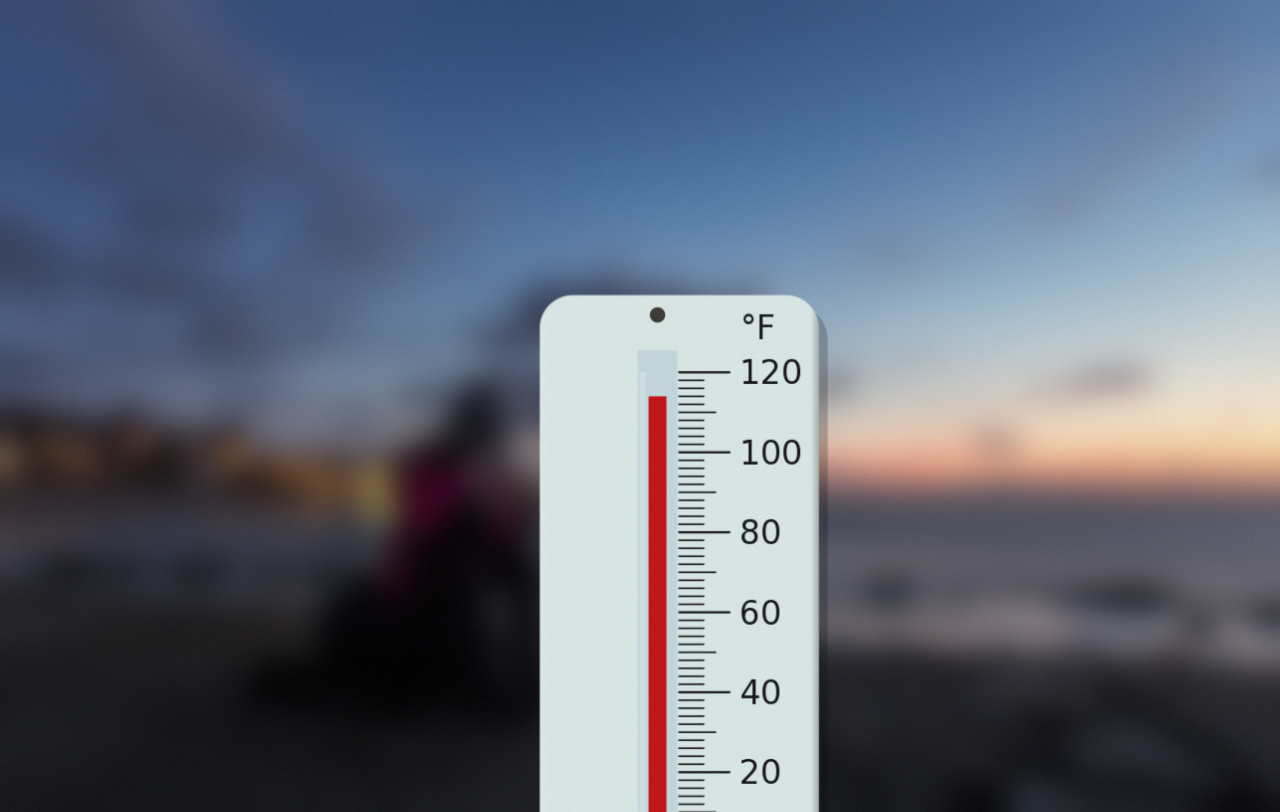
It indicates 114 °F
